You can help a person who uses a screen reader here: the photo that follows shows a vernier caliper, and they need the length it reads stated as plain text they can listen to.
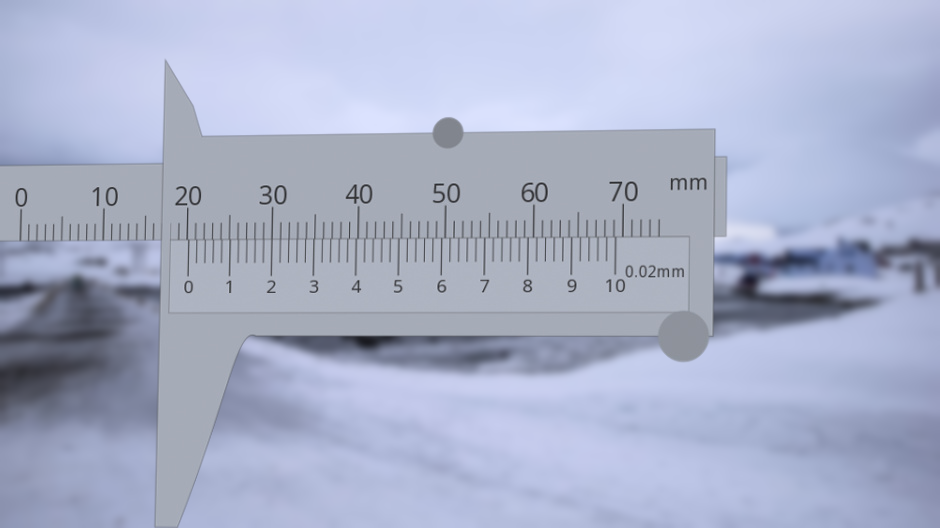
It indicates 20.2 mm
